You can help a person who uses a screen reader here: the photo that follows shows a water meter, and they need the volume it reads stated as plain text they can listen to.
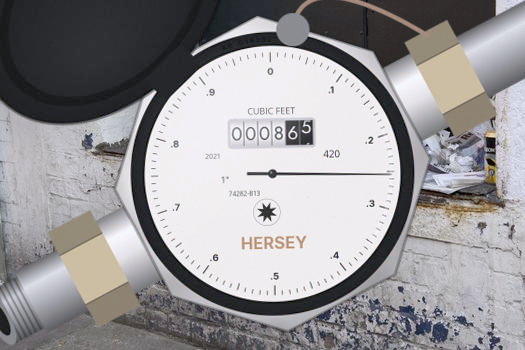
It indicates 865.25 ft³
